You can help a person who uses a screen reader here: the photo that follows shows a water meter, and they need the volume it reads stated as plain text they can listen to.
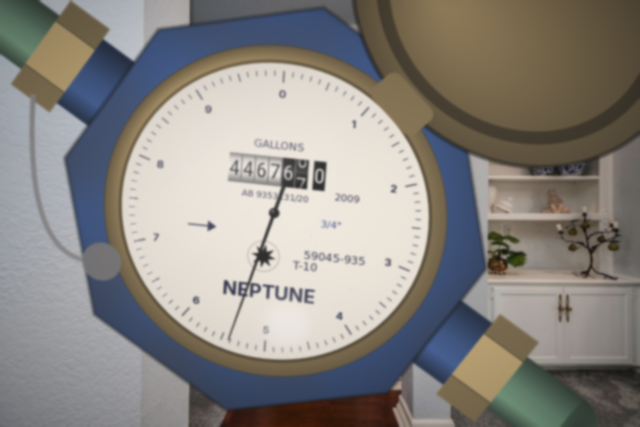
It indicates 4467665.4 gal
